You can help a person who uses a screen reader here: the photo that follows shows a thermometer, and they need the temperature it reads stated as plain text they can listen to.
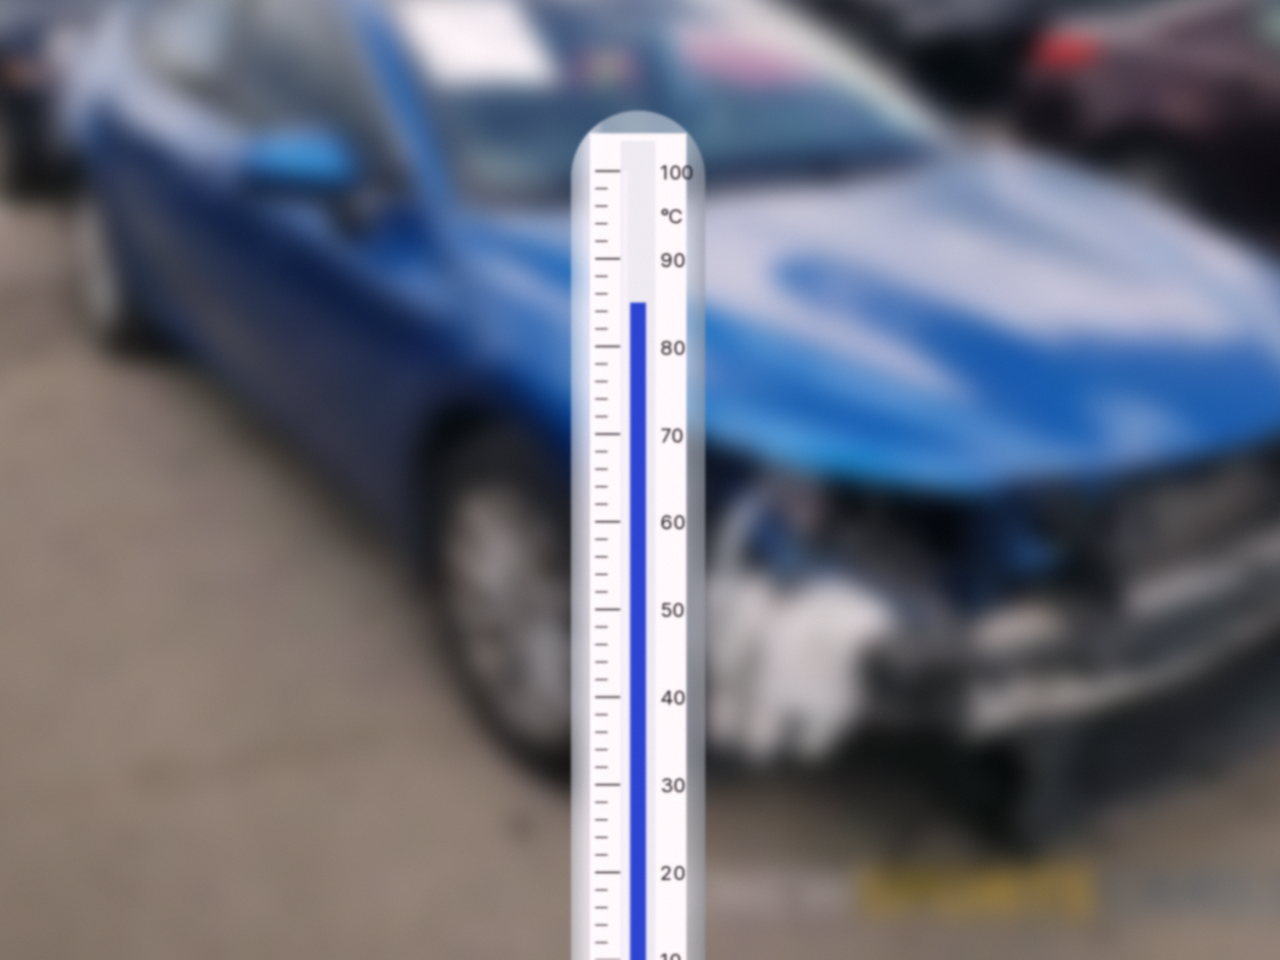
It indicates 85 °C
